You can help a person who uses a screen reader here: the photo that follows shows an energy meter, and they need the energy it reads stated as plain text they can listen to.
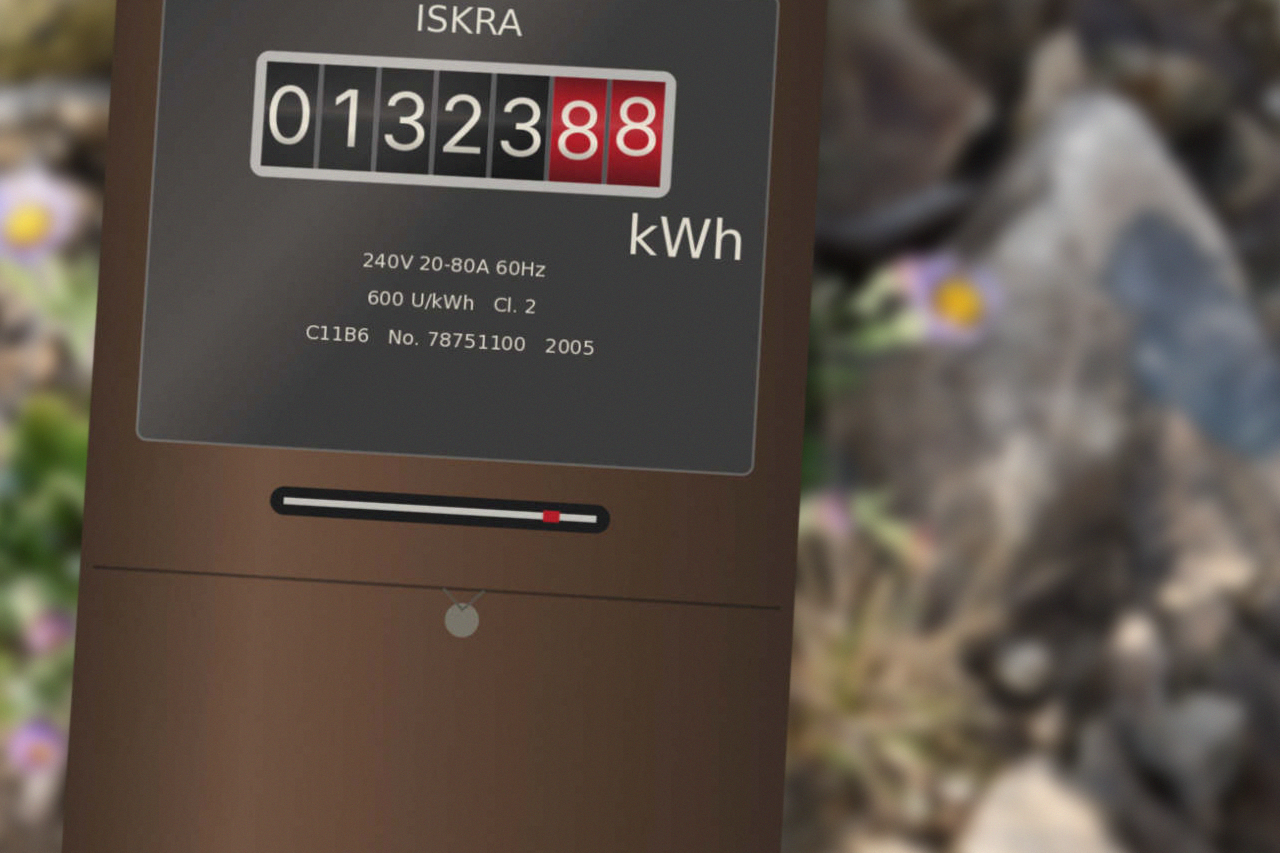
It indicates 1323.88 kWh
